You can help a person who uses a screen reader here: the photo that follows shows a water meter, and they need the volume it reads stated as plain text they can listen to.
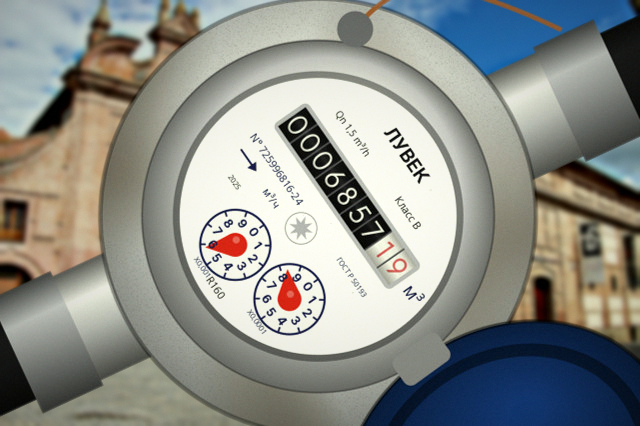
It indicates 6857.1958 m³
